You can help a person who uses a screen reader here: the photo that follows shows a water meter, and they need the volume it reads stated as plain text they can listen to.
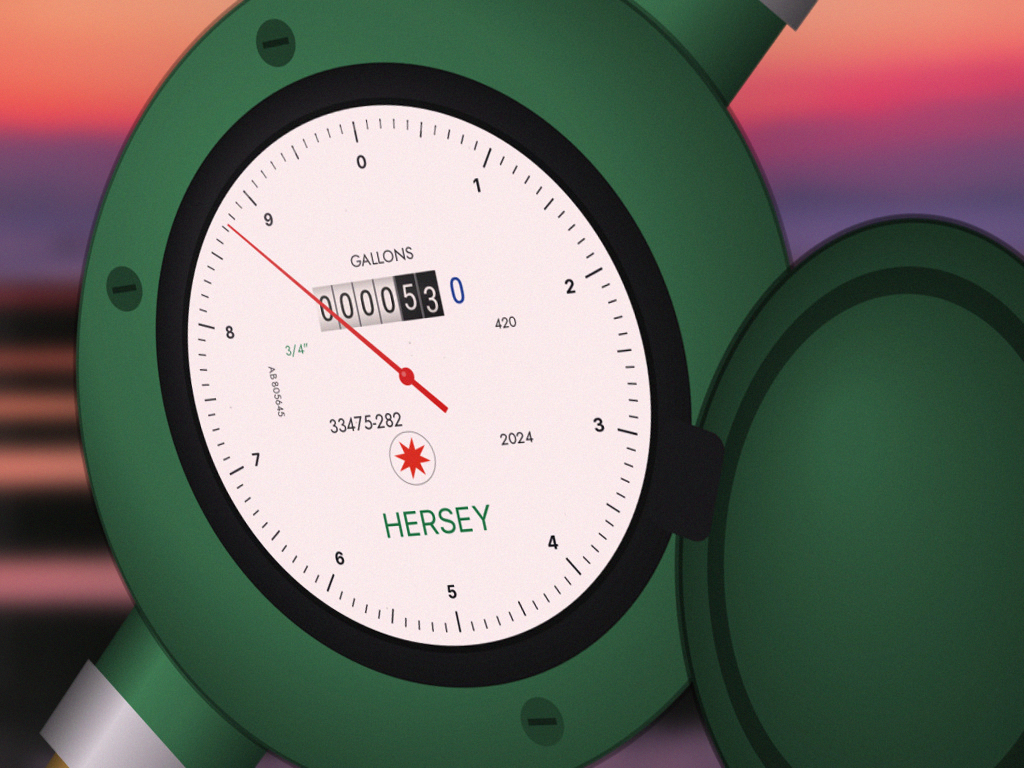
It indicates 528.7 gal
